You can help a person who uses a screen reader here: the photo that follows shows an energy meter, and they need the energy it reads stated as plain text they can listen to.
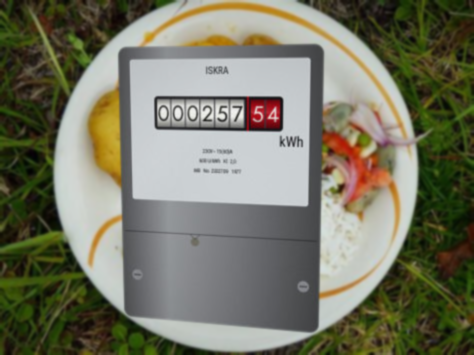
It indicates 257.54 kWh
